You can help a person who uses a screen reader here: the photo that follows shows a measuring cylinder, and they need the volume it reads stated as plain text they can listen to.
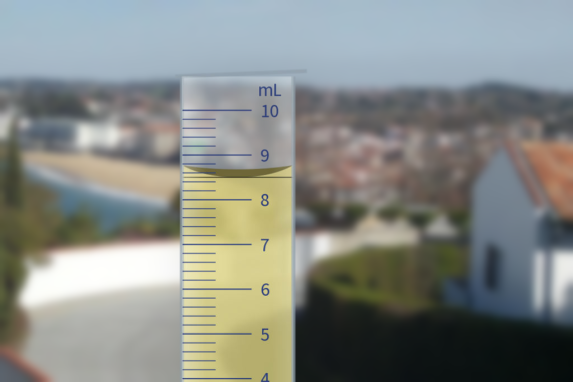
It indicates 8.5 mL
